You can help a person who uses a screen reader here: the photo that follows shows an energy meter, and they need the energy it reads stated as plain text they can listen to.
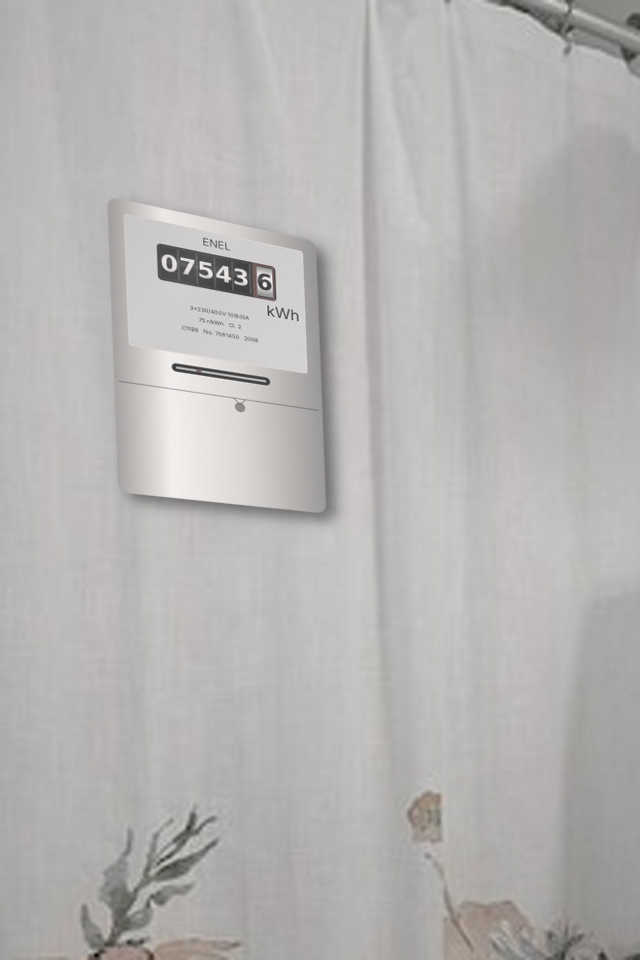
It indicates 7543.6 kWh
